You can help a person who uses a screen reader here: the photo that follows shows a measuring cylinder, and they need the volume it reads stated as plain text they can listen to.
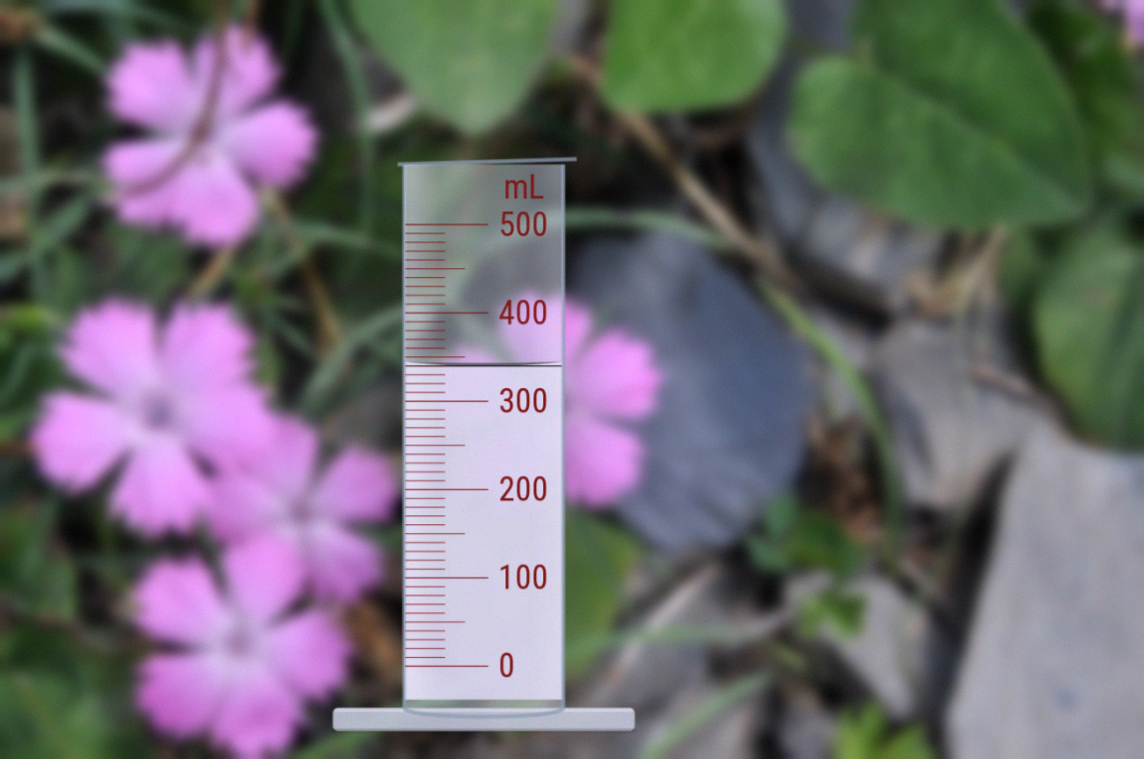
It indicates 340 mL
